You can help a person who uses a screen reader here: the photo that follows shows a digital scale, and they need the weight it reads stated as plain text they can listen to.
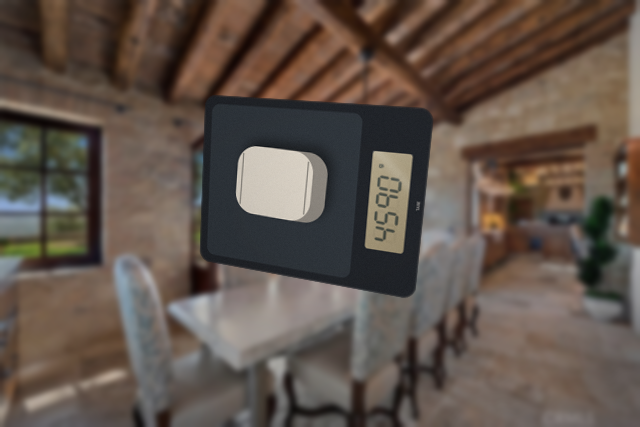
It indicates 4590 g
